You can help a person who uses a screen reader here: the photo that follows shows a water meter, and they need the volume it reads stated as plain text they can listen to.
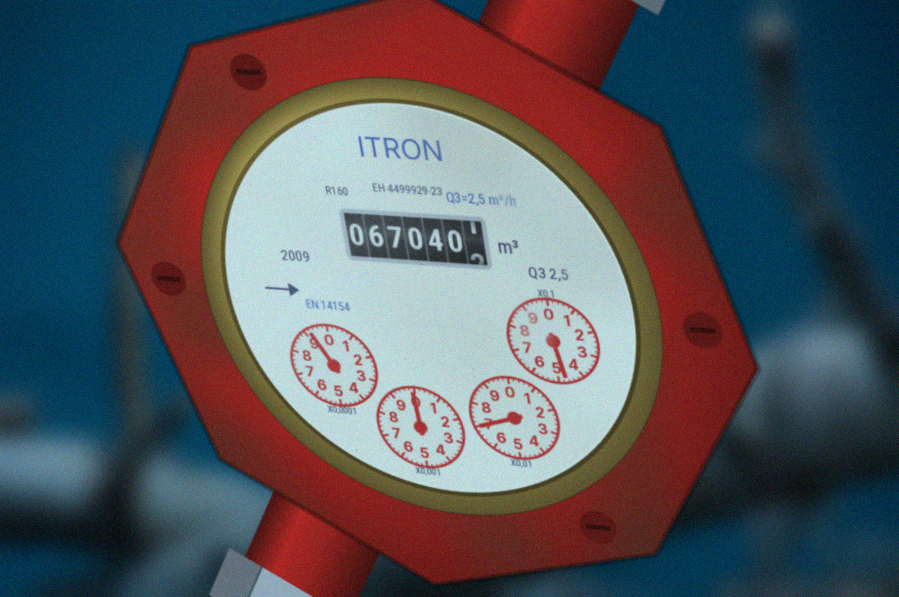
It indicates 670401.4699 m³
